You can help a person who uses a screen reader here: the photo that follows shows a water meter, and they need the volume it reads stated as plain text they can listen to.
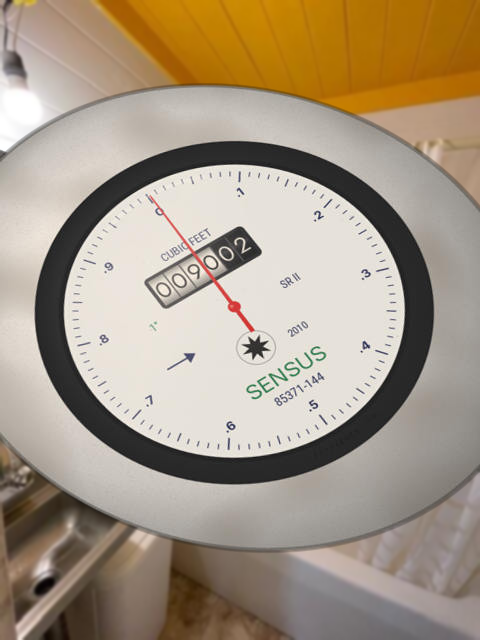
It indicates 9002.00 ft³
